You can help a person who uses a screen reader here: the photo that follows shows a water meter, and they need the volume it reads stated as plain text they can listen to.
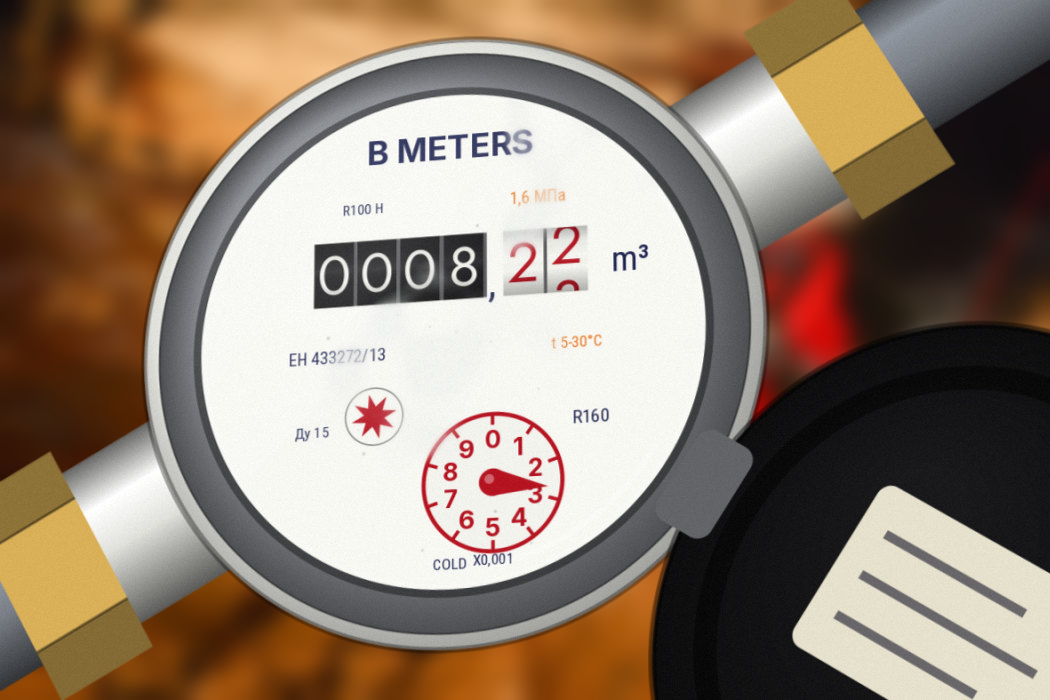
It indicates 8.222 m³
